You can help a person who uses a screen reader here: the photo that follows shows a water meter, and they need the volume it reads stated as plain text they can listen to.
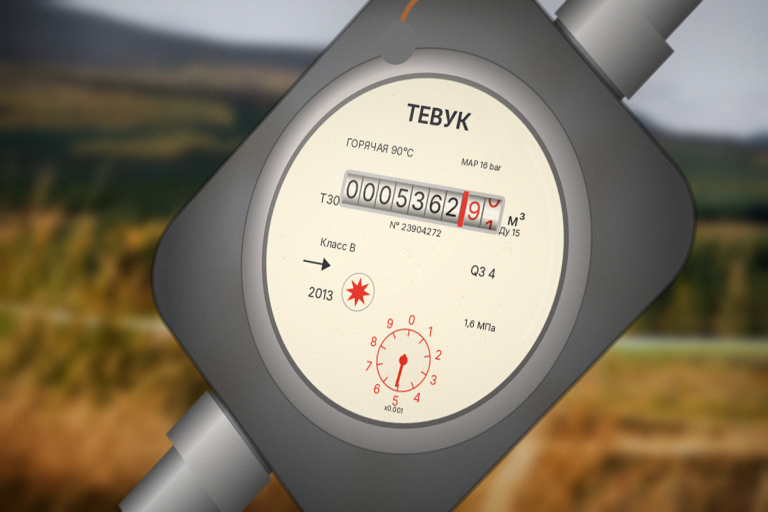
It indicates 5362.905 m³
